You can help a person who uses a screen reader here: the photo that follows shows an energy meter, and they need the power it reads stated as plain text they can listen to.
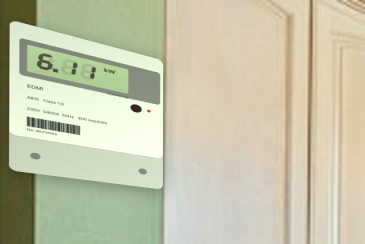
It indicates 6.11 kW
